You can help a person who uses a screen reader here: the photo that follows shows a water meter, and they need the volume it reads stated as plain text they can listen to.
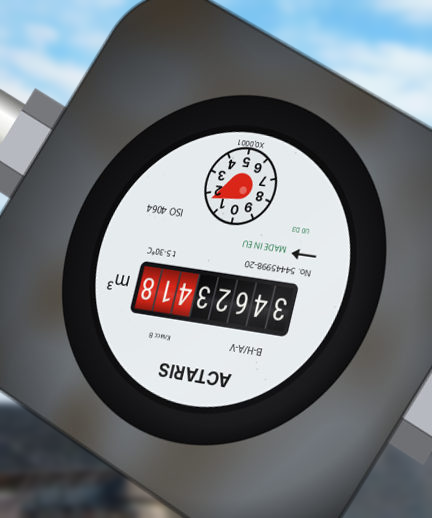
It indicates 34623.4181 m³
